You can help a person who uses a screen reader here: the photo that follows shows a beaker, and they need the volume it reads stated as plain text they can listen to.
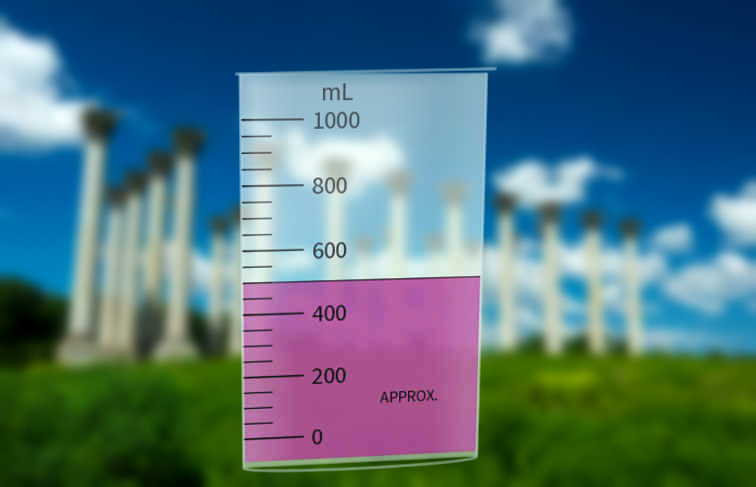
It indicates 500 mL
